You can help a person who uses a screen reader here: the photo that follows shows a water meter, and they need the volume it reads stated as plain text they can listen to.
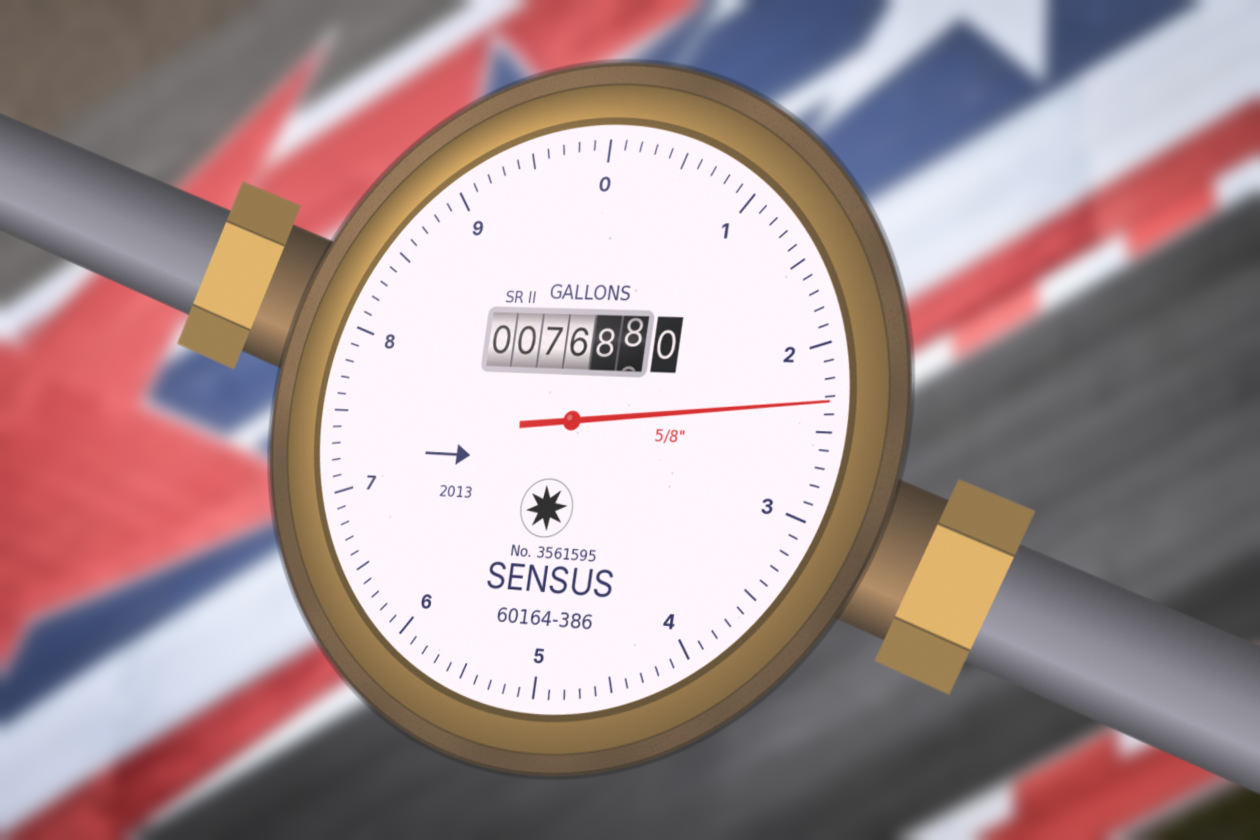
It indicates 76882.3 gal
